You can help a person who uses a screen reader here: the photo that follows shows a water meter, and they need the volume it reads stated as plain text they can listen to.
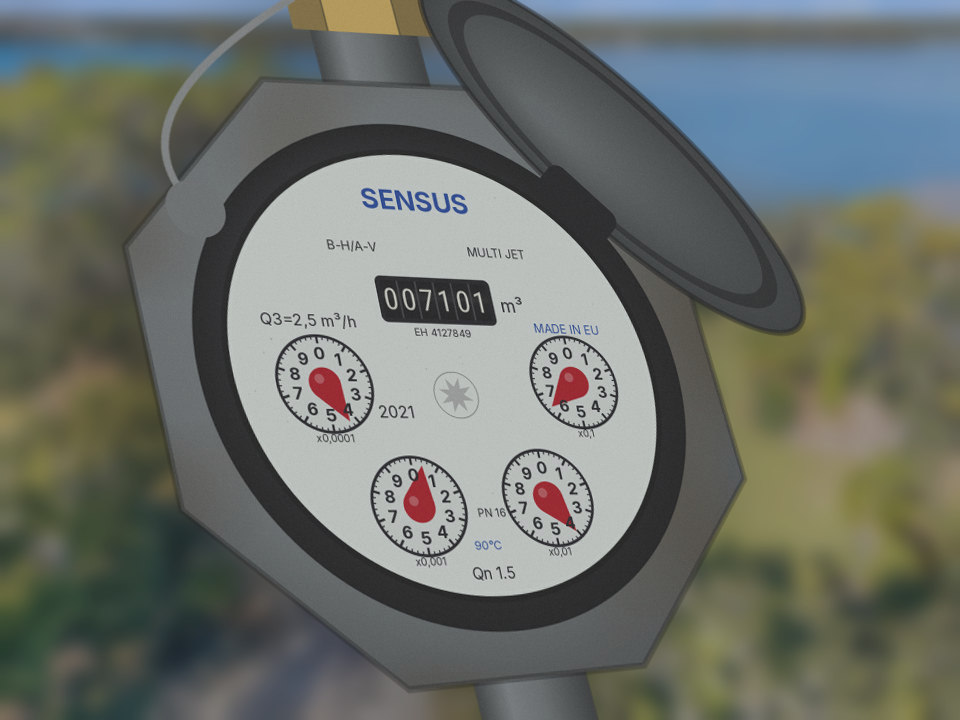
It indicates 7101.6404 m³
